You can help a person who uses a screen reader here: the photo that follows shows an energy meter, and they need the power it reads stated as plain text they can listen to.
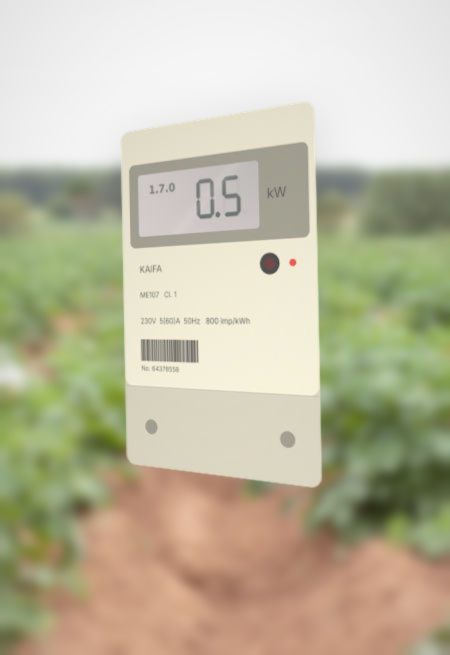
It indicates 0.5 kW
